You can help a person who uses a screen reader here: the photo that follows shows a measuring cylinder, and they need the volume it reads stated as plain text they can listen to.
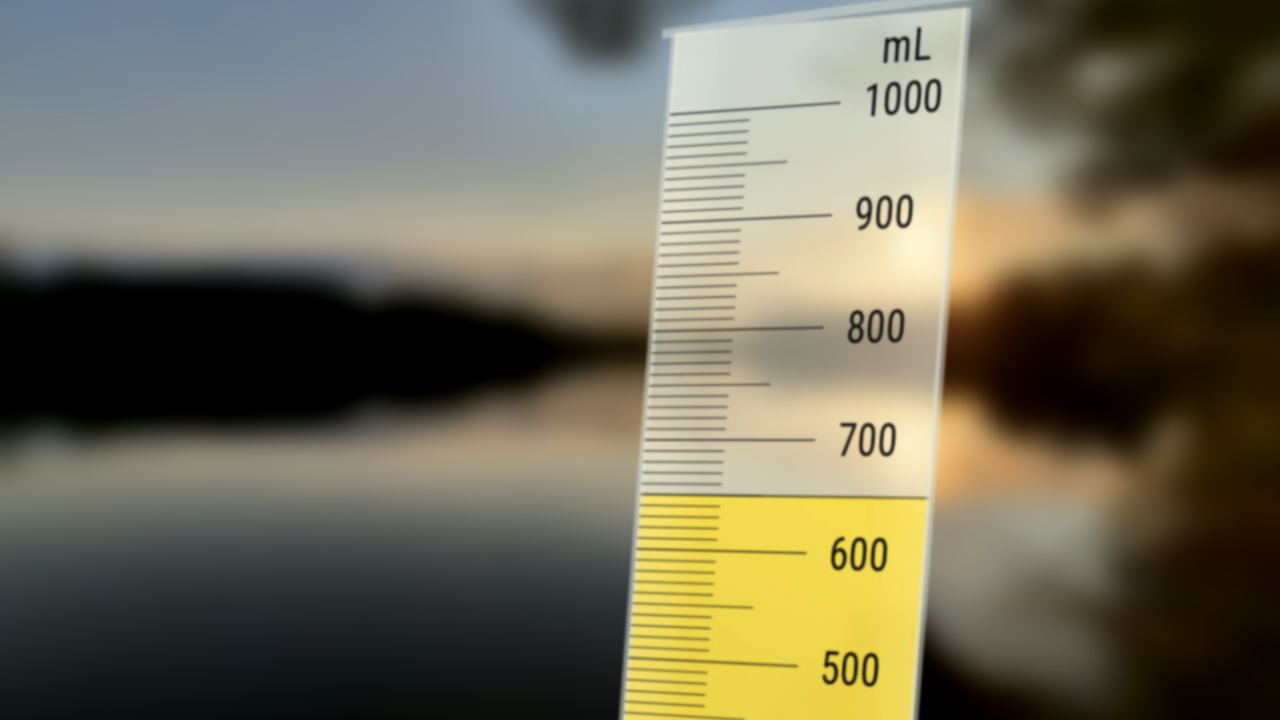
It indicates 650 mL
